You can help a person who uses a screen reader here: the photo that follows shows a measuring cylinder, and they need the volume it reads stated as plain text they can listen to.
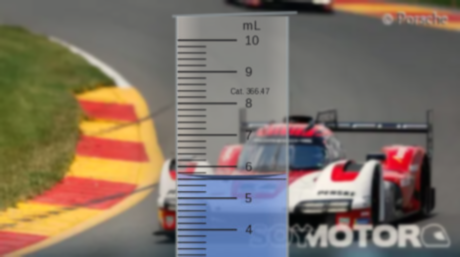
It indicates 5.6 mL
